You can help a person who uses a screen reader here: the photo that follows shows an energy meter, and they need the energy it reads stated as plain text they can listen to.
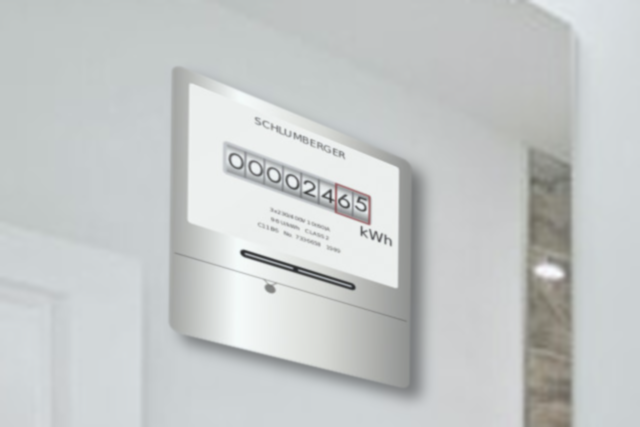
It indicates 24.65 kWh
